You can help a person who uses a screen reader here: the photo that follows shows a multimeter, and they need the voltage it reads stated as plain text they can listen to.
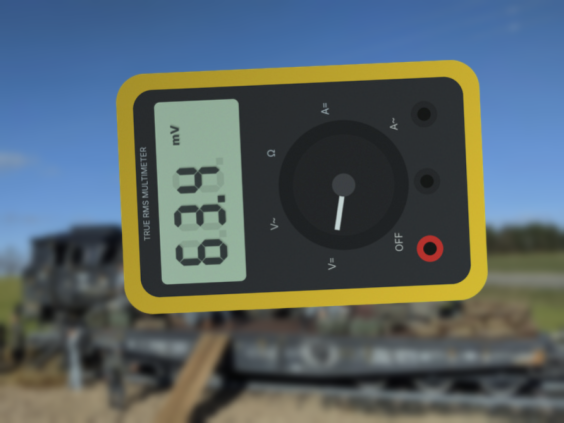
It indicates 63.4 mV
